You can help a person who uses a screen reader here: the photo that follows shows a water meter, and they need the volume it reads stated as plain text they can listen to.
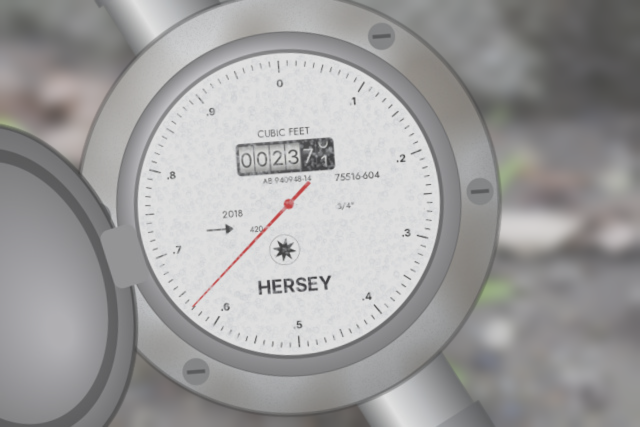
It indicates 2370.63 ft³
